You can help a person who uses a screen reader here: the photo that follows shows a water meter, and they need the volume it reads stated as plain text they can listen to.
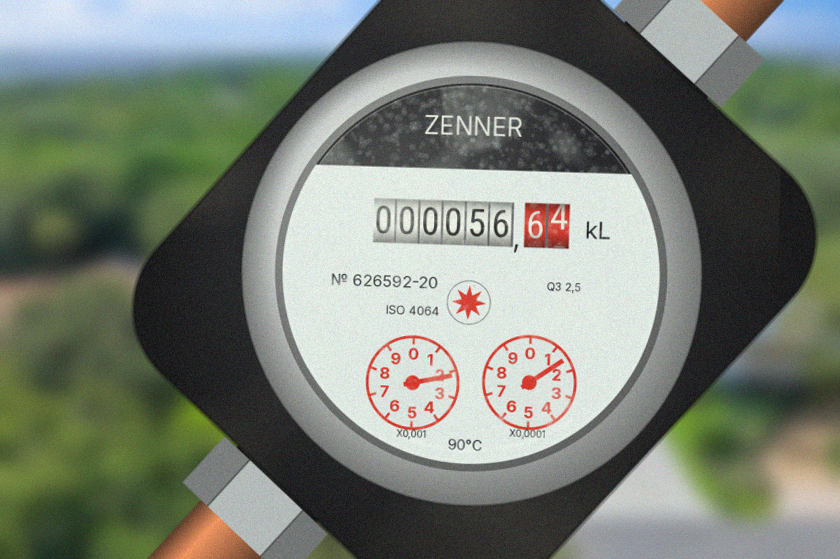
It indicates 56.6421 kL
